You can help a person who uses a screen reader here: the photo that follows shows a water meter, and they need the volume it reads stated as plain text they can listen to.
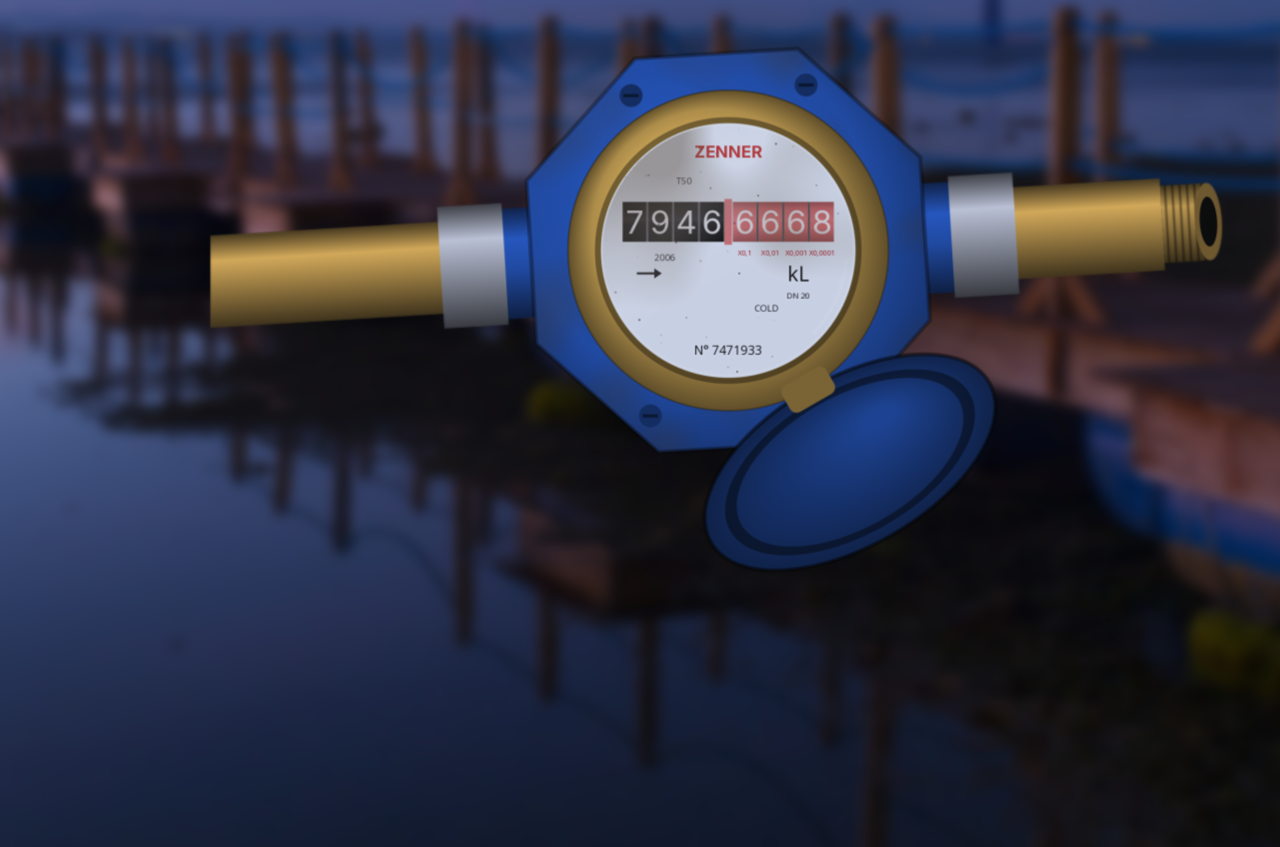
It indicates 7946.6668 kL
